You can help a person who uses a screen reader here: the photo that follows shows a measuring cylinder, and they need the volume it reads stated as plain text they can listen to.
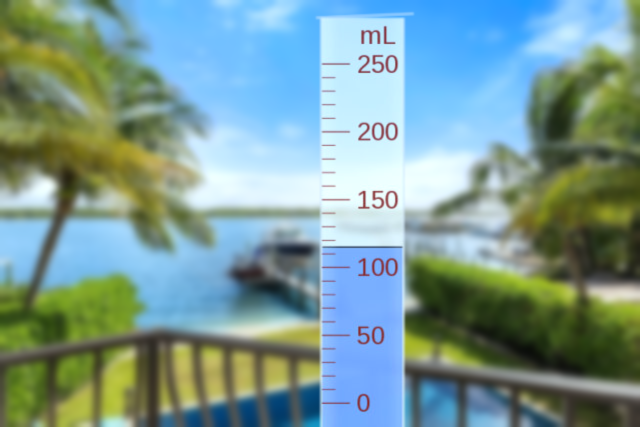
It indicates 115 mL
